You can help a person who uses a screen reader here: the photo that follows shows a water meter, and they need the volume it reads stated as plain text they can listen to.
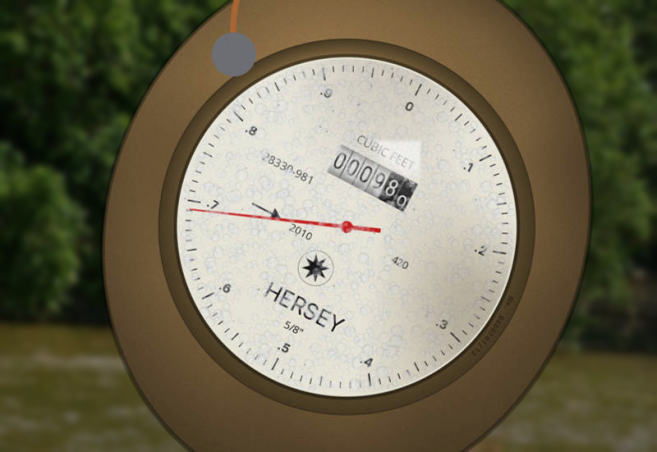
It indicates 988.69 ft³
